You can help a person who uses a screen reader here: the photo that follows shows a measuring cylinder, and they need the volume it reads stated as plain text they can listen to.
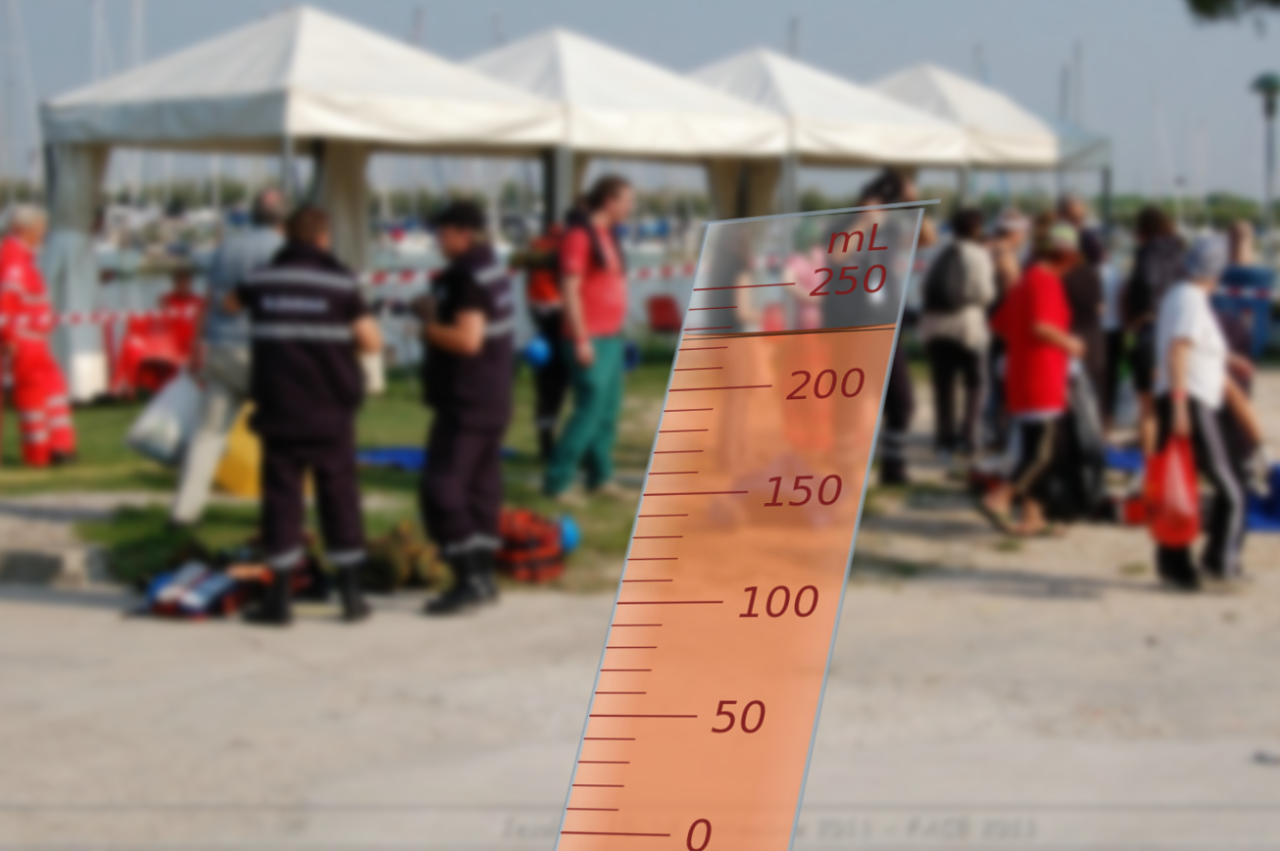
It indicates 225 mL
